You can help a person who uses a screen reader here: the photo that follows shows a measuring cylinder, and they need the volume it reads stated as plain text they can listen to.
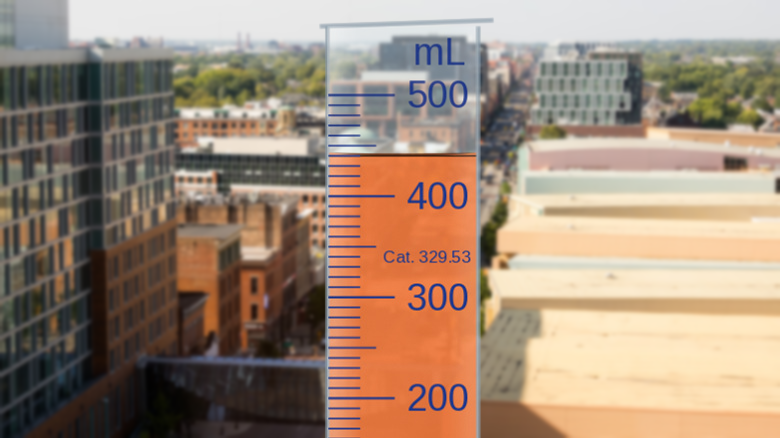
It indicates 440 mL
